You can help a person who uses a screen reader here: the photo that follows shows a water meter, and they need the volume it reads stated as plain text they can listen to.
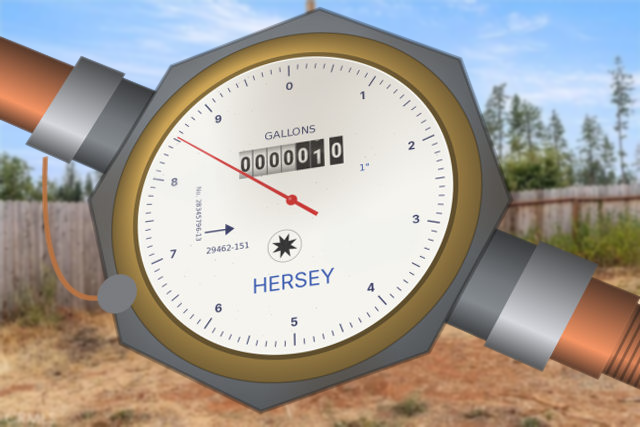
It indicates 8.5 gal
